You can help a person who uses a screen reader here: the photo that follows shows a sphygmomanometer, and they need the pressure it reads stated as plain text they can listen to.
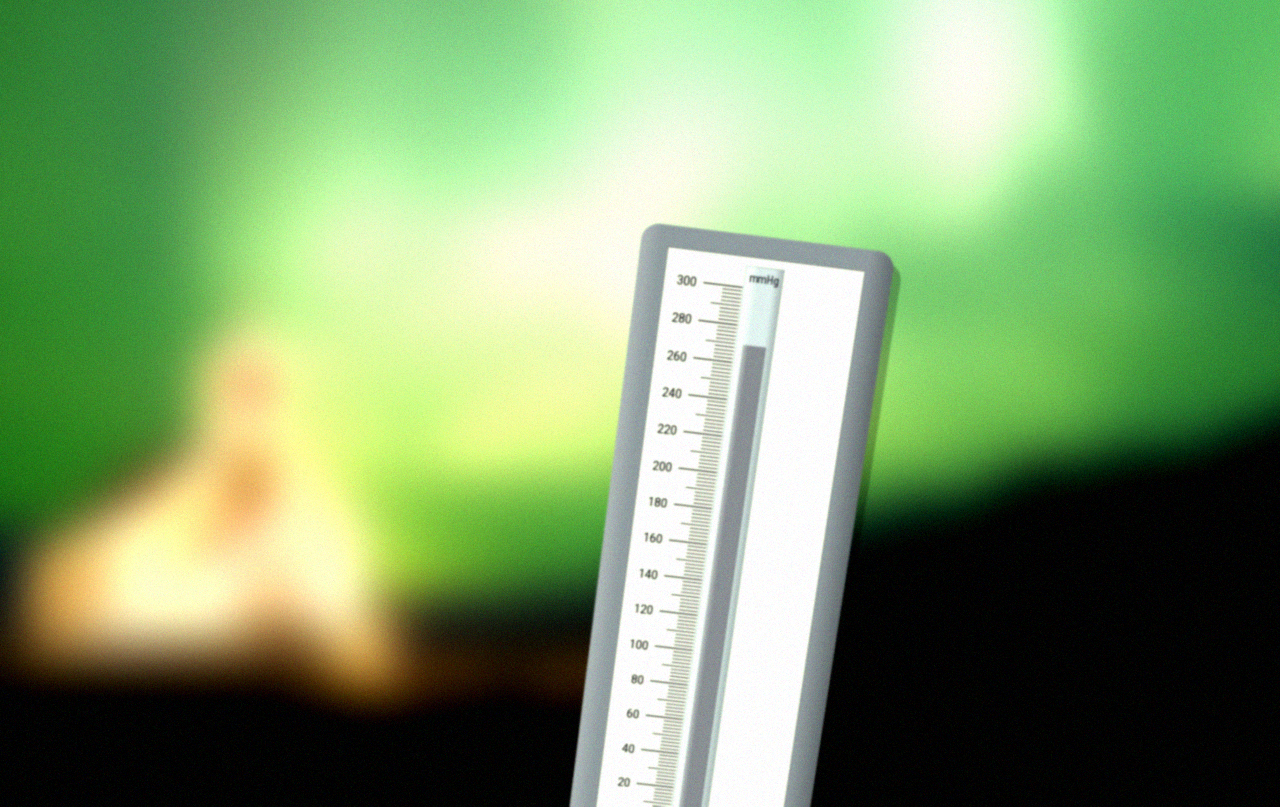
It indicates 270 mmHg
